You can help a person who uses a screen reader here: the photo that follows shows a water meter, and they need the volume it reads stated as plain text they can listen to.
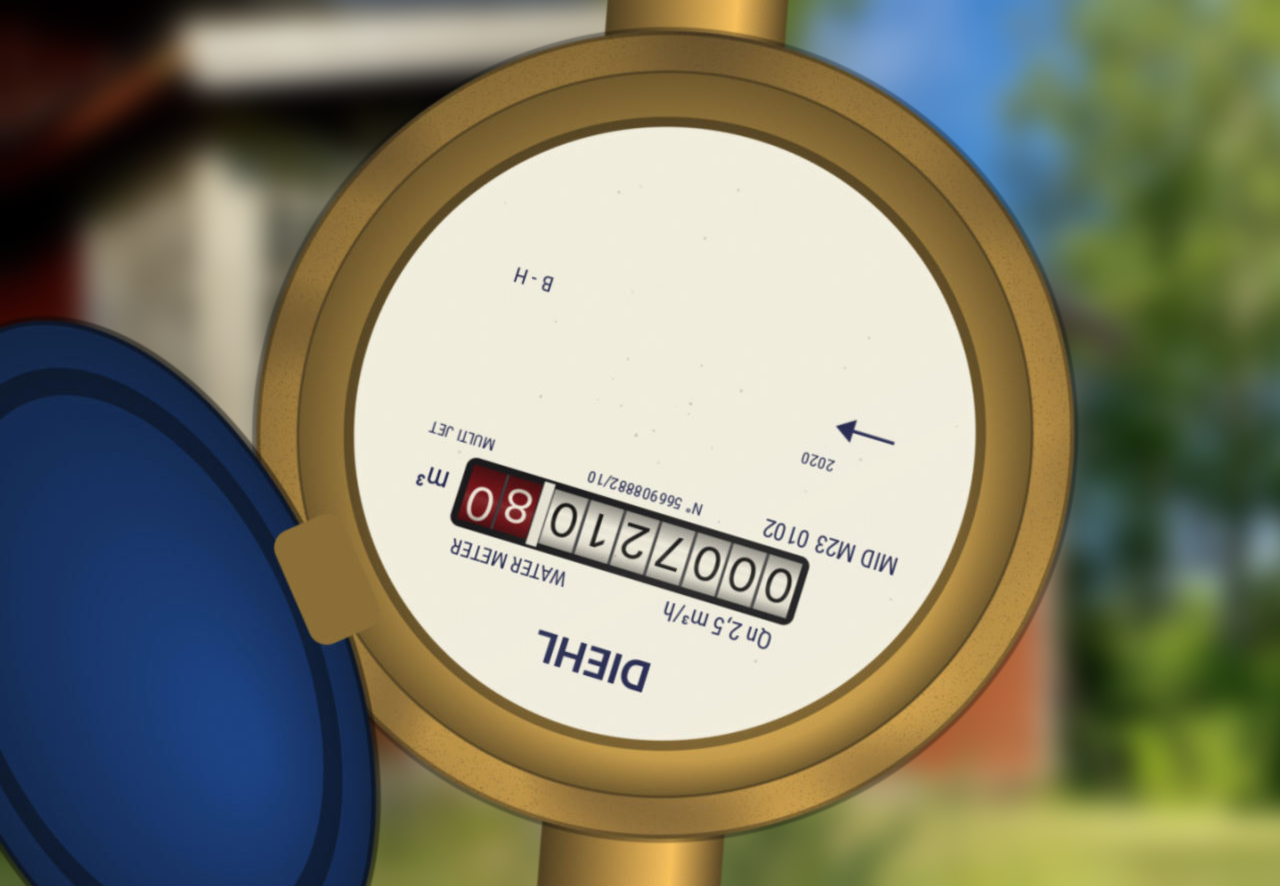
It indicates 7210.80 m³
